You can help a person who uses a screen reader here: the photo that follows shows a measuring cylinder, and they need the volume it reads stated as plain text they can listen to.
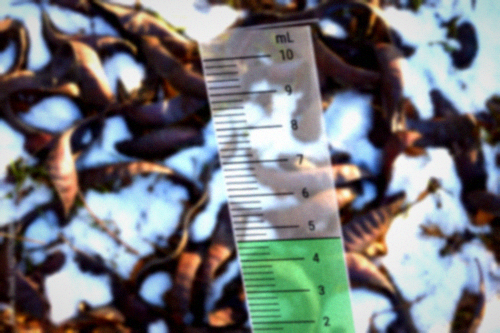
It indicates 4.6 mL
